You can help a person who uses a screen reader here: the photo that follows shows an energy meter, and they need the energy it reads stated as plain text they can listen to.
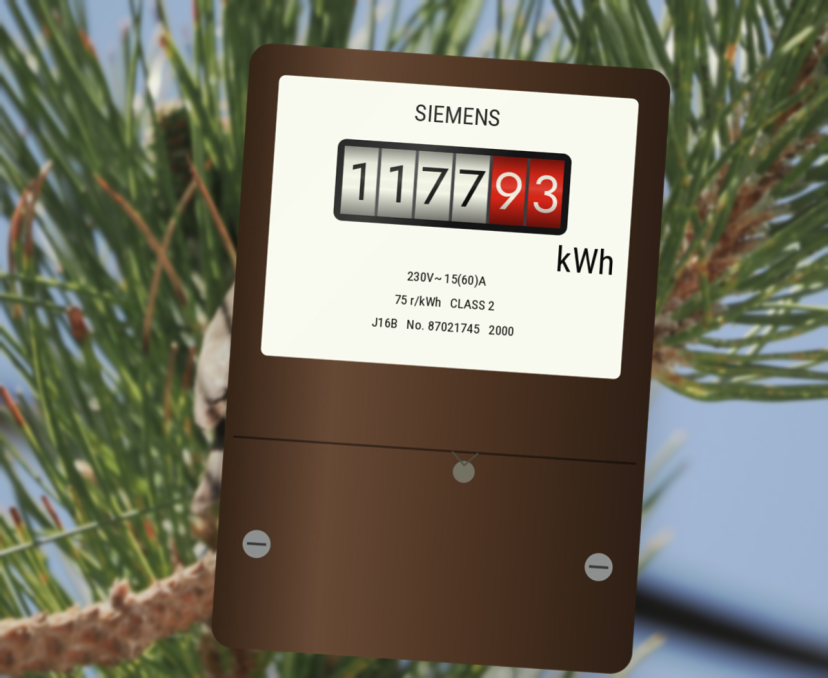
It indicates 1177.93 kWh
